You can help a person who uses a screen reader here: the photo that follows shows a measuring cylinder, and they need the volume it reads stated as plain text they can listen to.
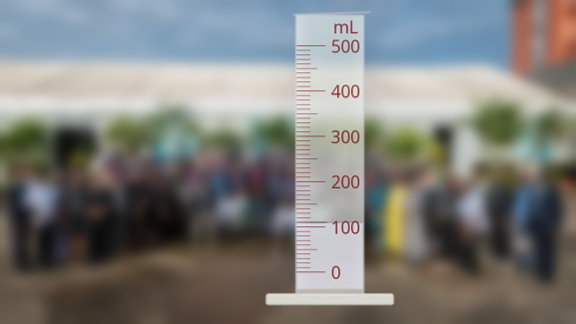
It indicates 110 mL
